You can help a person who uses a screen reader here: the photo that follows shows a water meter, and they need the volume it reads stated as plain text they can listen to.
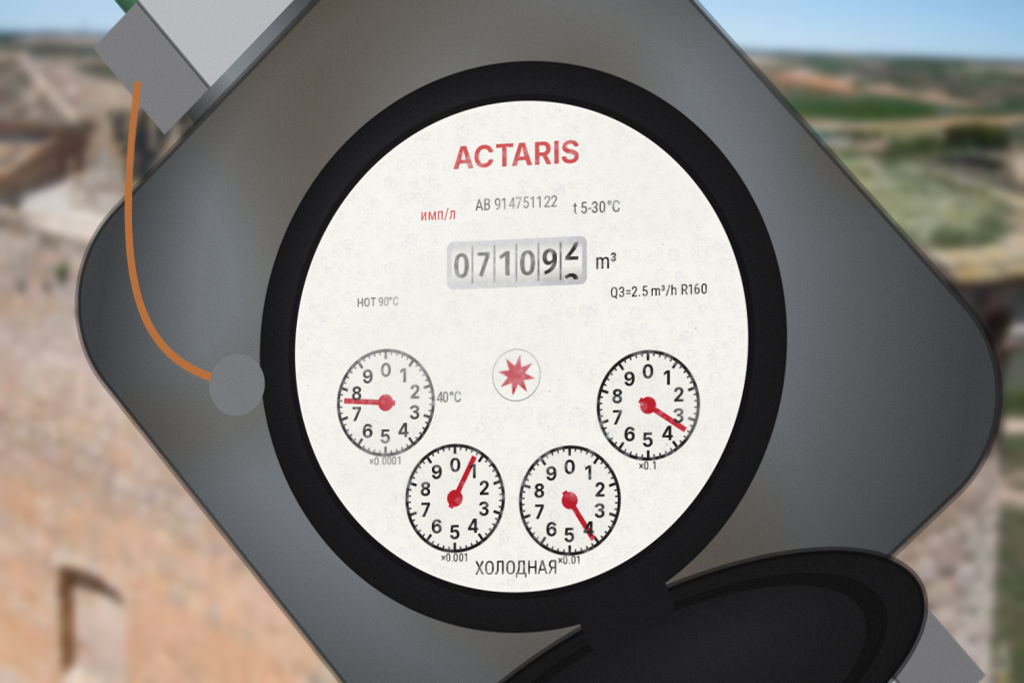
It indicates 71092.3407 m³
